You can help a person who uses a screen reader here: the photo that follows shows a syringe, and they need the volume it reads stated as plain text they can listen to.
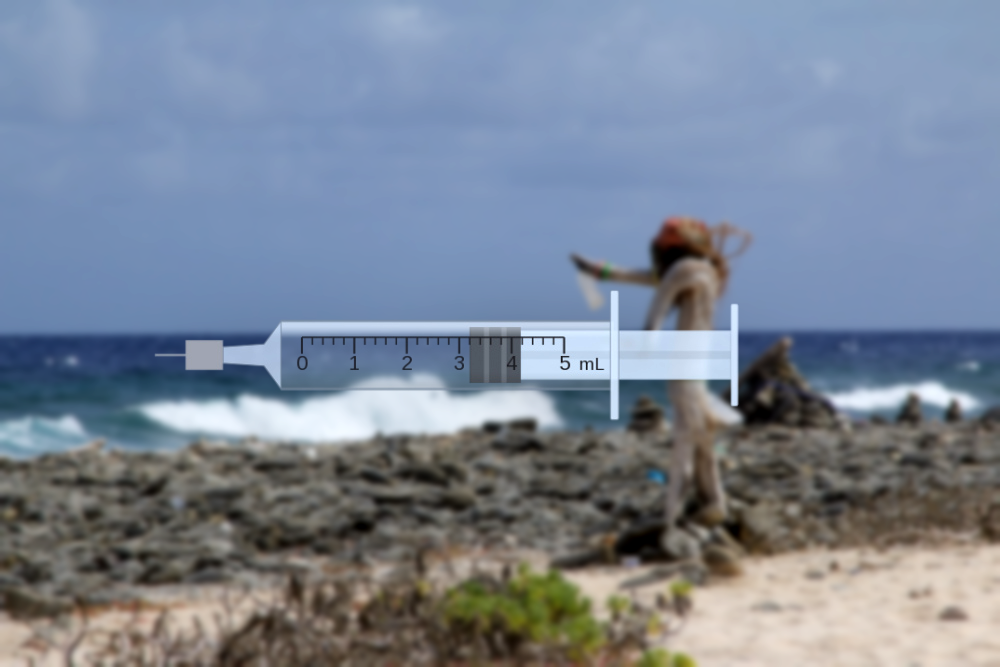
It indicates 3.2 mL
